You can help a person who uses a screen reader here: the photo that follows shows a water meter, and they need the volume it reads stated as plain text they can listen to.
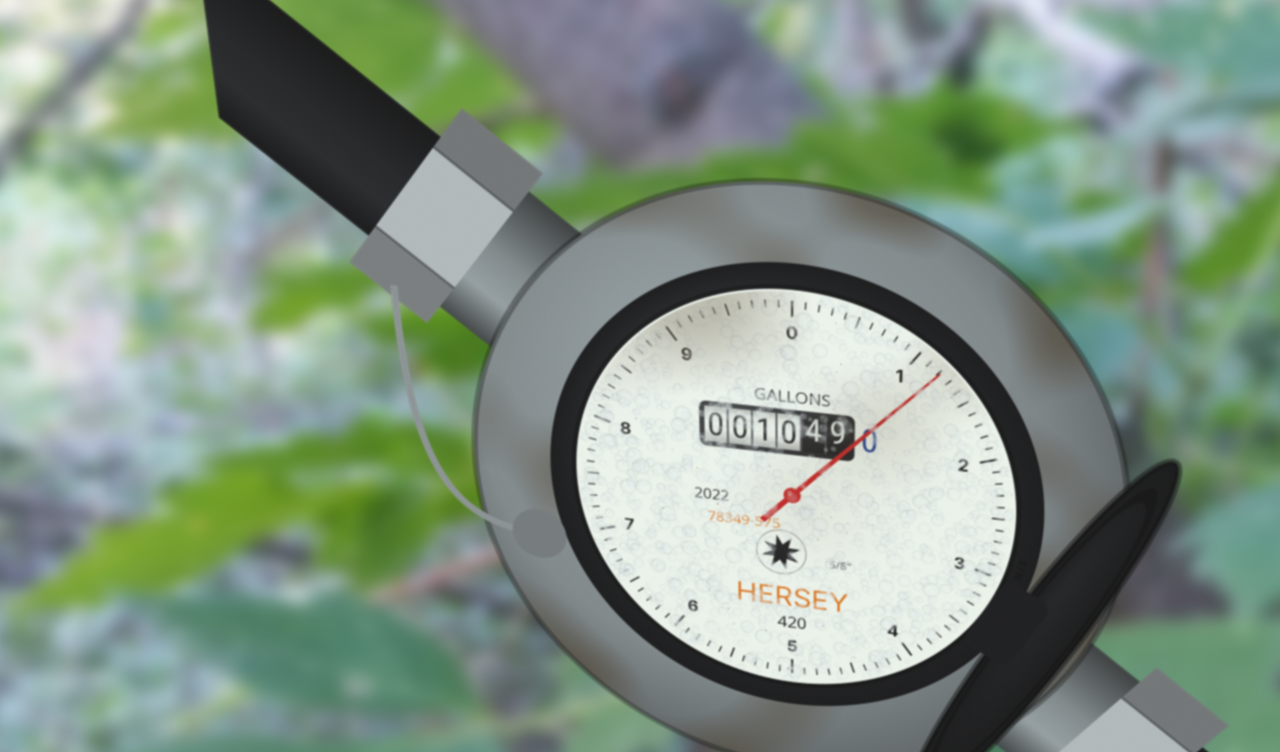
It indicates 10491.2 gal
